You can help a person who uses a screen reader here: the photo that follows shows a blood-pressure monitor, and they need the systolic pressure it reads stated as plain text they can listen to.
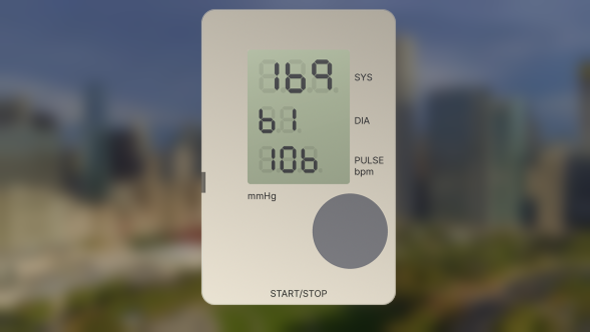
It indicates 169 mmHg
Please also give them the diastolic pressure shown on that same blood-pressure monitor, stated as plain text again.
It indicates 61 mmHg
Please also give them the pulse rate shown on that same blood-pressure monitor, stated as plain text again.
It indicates 106 bpm
